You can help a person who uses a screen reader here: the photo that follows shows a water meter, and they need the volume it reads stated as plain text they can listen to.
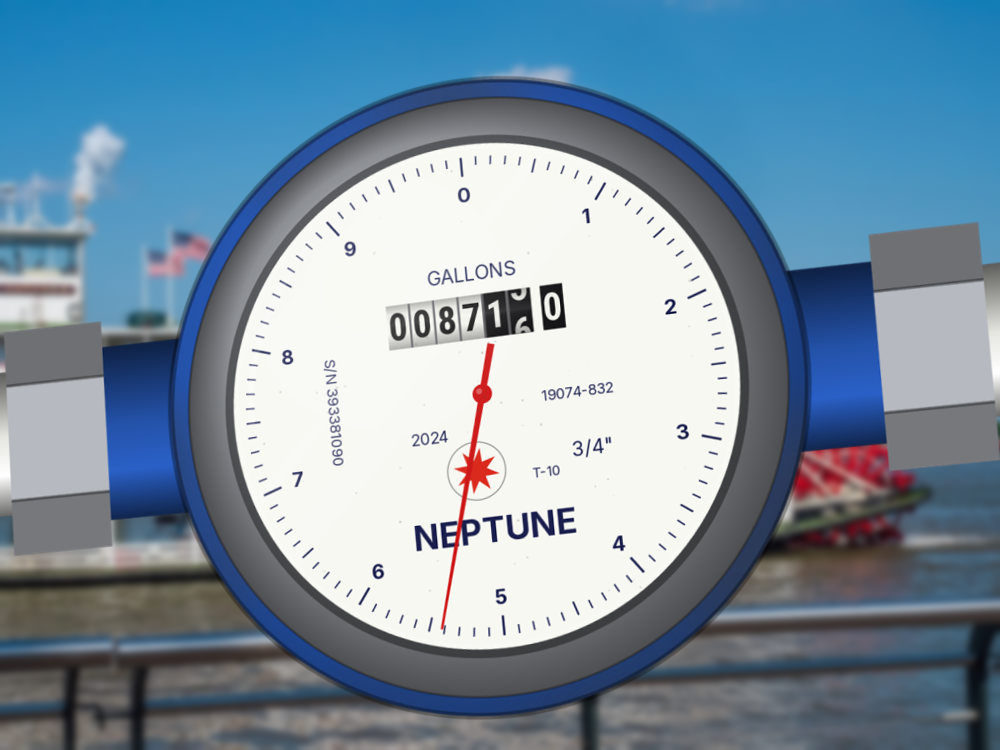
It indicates 87155.4 gal
